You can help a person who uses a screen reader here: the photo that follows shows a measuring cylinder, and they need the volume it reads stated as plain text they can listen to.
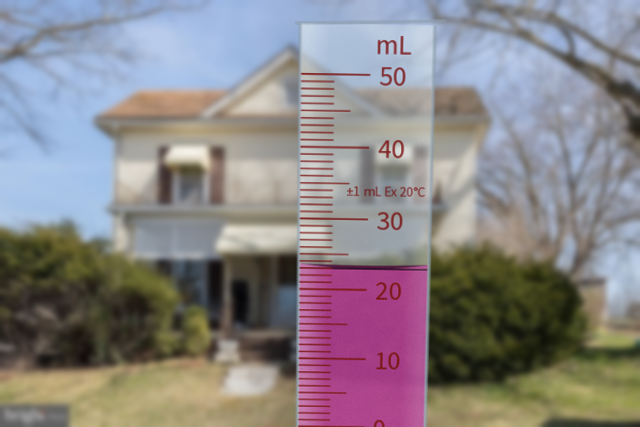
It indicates 23 mL
